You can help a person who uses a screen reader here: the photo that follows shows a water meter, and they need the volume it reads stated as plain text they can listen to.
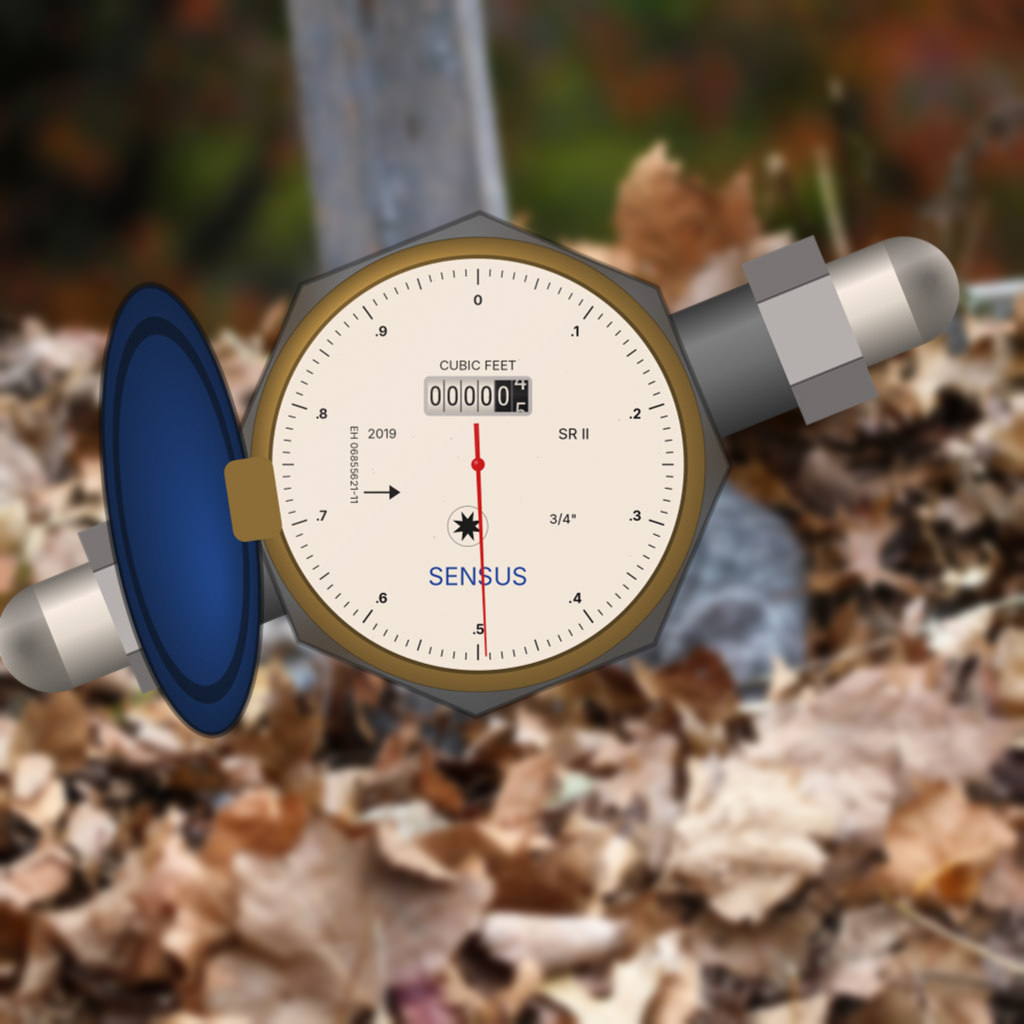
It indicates 4.49 ft³
